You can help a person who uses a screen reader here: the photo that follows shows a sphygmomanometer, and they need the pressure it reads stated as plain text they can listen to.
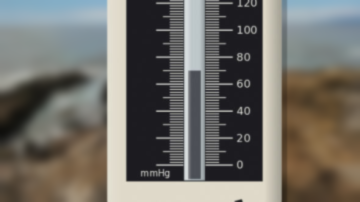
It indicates 70 mmHg
